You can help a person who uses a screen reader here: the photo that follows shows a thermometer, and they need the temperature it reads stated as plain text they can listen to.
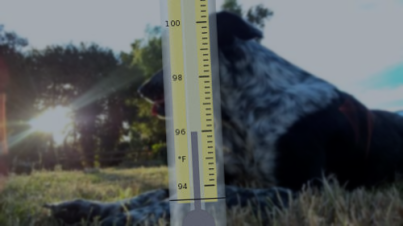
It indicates 96 °F
